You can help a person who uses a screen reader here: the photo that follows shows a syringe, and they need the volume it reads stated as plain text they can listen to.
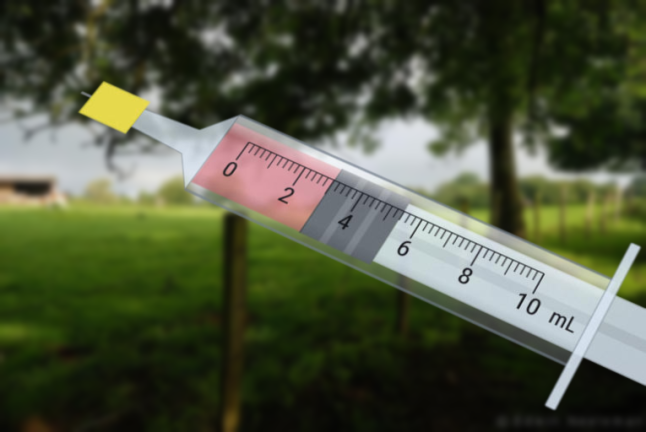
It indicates 3 mL
